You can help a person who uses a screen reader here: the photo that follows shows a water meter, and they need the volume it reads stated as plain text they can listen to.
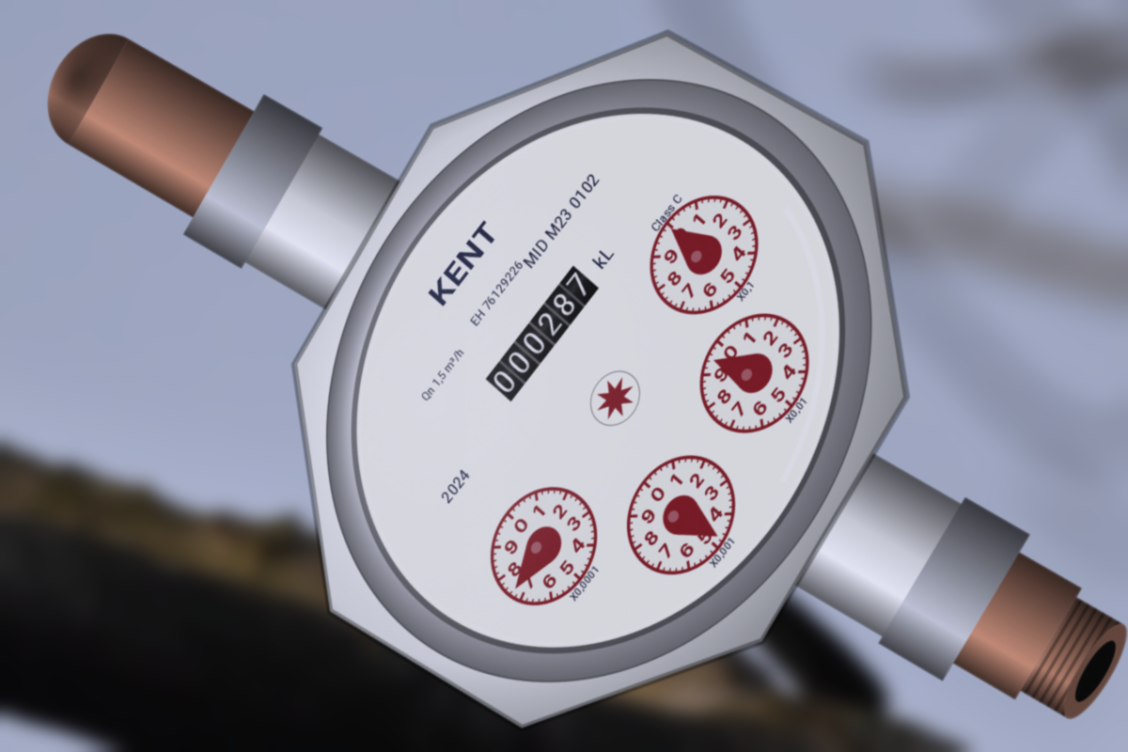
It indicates 286.9947 kL
